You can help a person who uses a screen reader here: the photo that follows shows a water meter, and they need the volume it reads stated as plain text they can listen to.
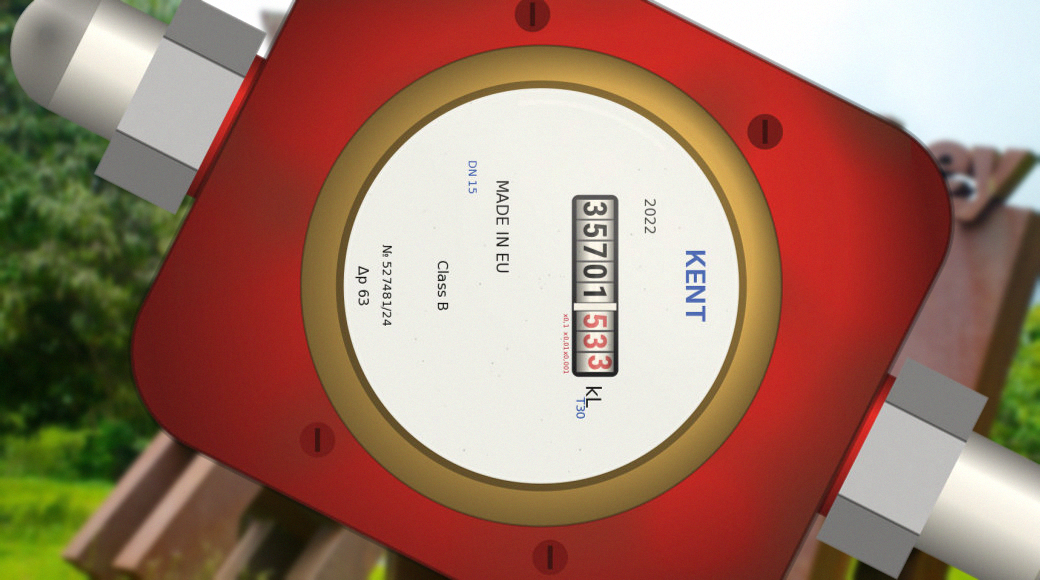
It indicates 35701.533 kL
